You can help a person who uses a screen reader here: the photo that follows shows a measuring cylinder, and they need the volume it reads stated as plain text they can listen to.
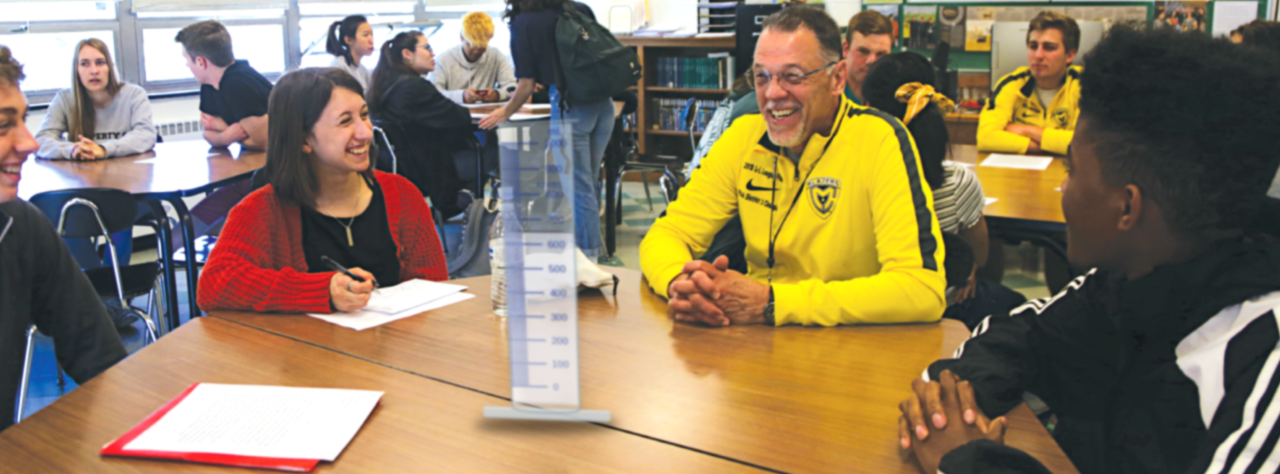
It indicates 650 mL
